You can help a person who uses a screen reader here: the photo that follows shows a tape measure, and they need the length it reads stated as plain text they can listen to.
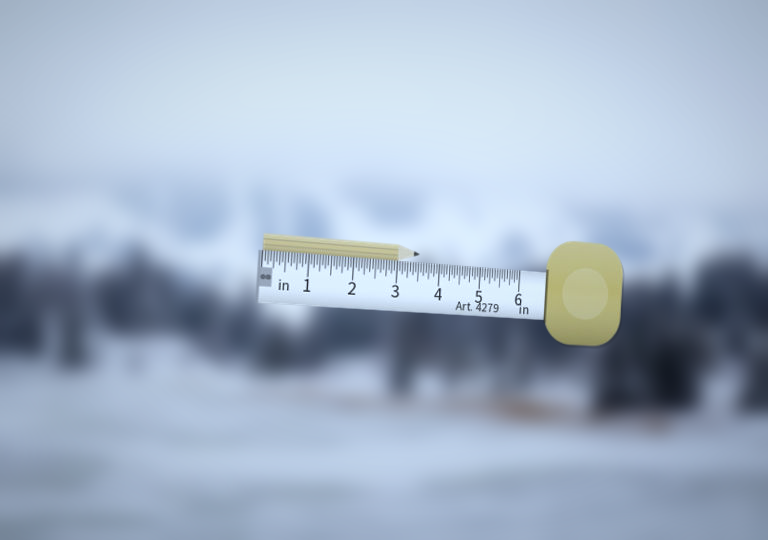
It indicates 3.5 in
